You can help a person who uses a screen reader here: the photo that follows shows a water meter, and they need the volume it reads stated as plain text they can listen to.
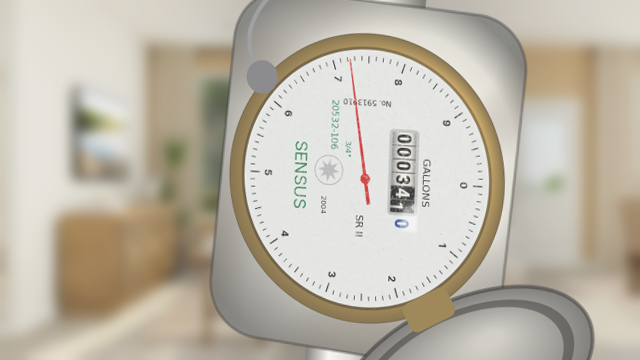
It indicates 3407.2 gal
